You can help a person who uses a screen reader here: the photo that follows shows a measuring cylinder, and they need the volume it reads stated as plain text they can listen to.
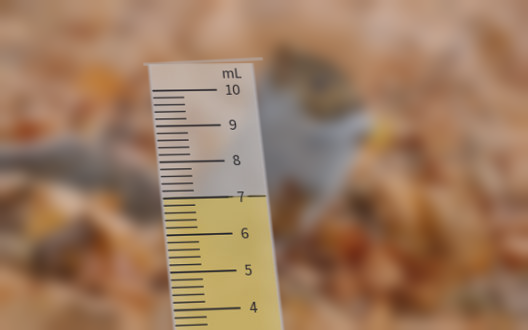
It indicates 7 mL
